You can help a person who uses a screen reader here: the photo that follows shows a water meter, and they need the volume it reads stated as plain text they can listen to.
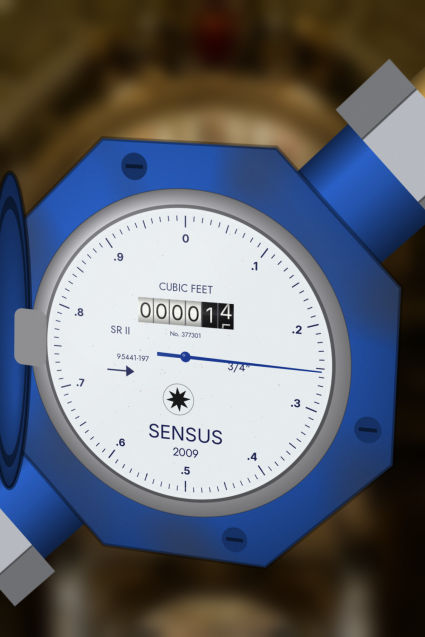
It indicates 14.25 ft³
